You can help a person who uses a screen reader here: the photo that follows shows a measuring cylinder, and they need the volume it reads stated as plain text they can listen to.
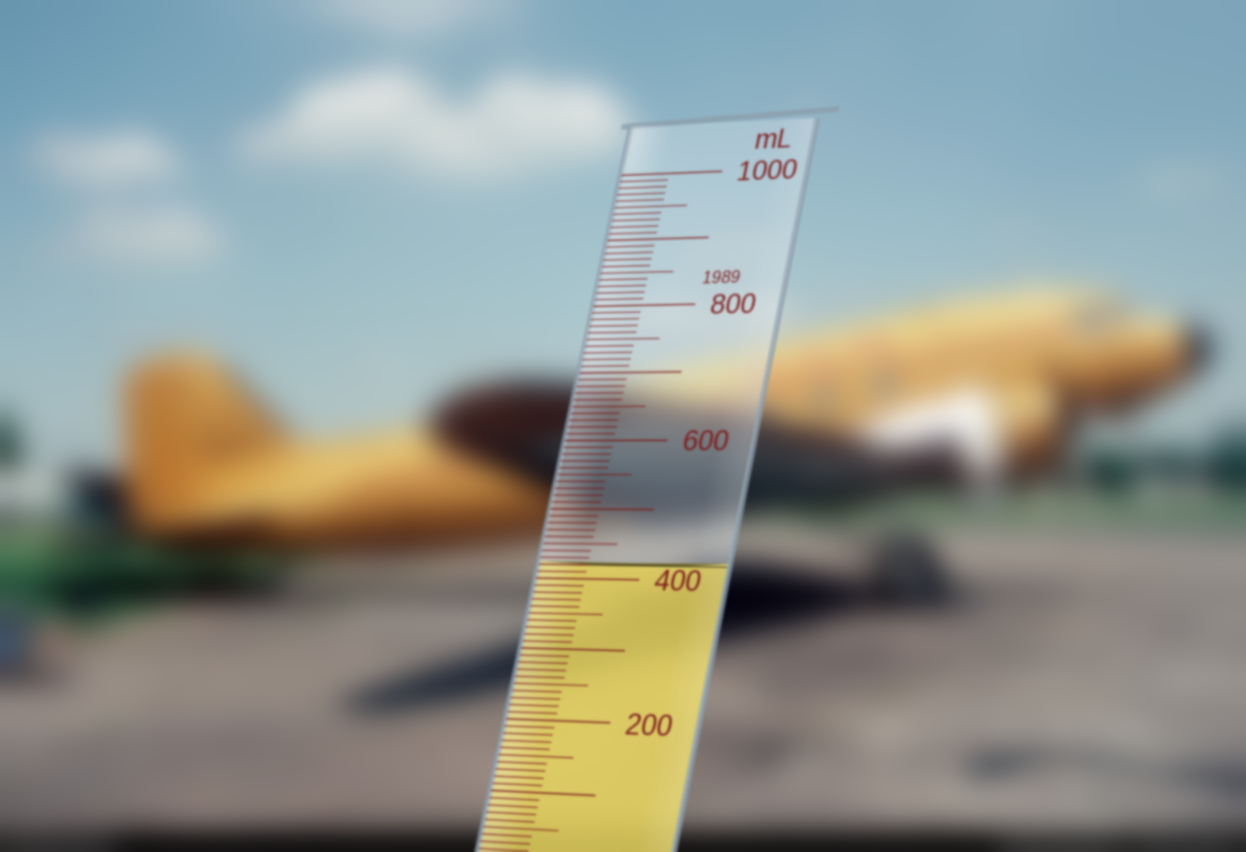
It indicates 420 mL
